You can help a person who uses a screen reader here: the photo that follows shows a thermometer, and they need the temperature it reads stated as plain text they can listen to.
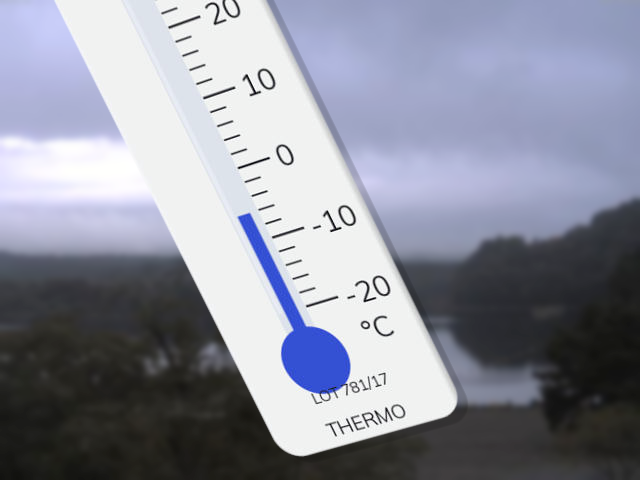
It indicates -6 °C
